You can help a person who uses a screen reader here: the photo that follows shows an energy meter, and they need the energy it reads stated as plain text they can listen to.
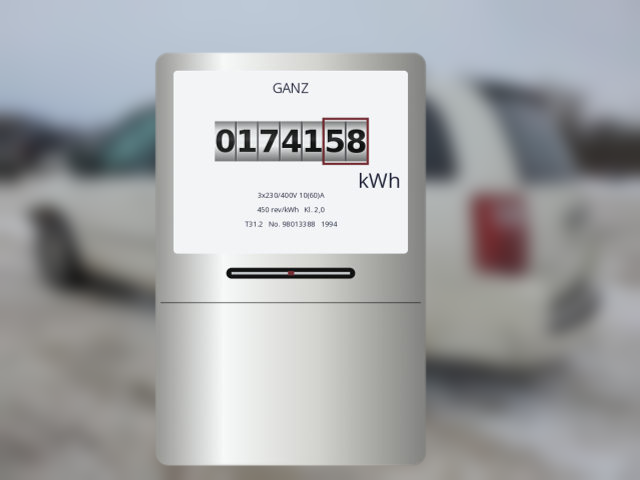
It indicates 1741.58 kWh
